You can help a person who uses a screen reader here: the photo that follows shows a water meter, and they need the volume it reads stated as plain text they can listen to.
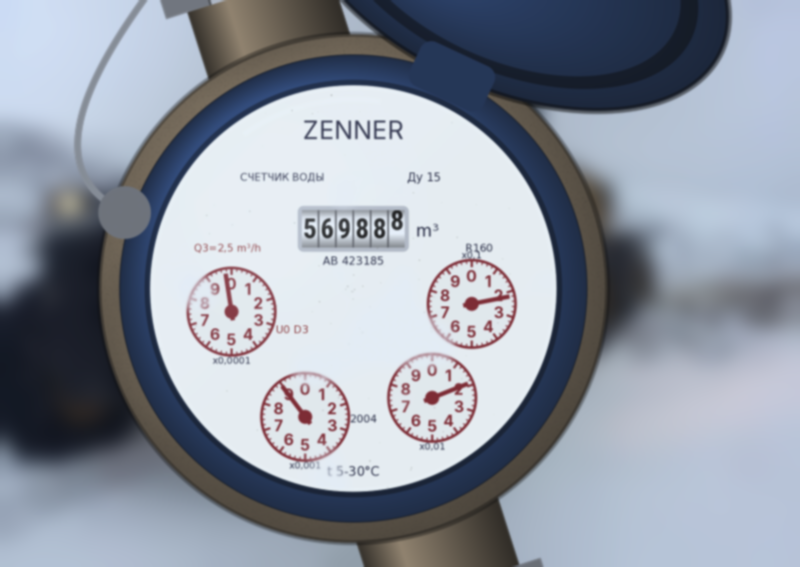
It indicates 569888.2189 m³
